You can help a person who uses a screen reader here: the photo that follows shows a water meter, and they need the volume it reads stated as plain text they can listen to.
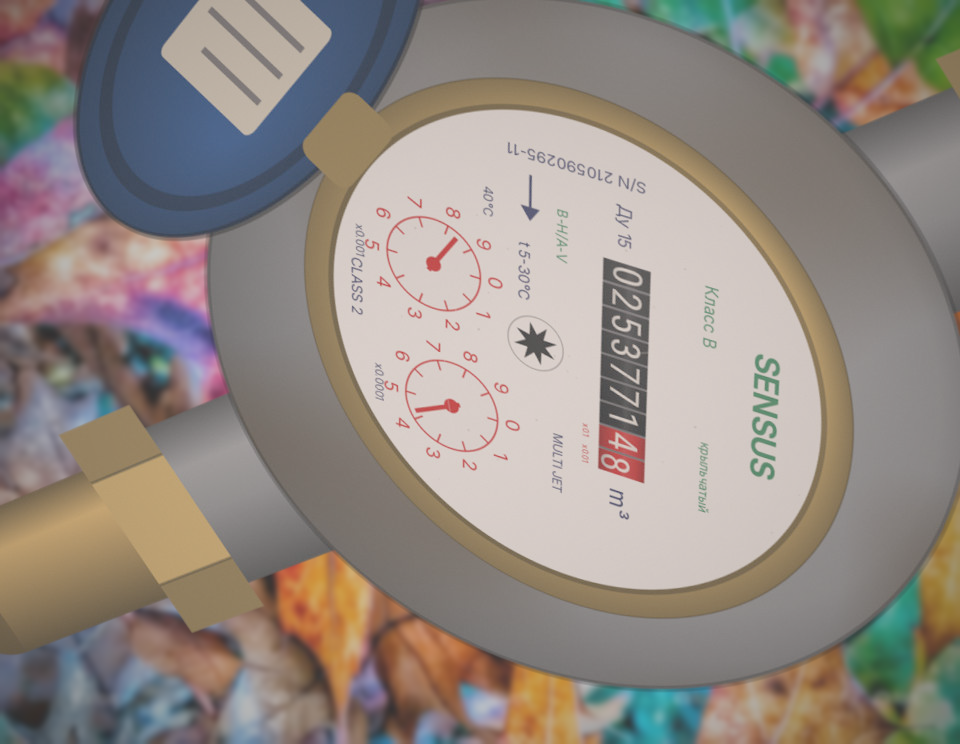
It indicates 253771.4784 m³
